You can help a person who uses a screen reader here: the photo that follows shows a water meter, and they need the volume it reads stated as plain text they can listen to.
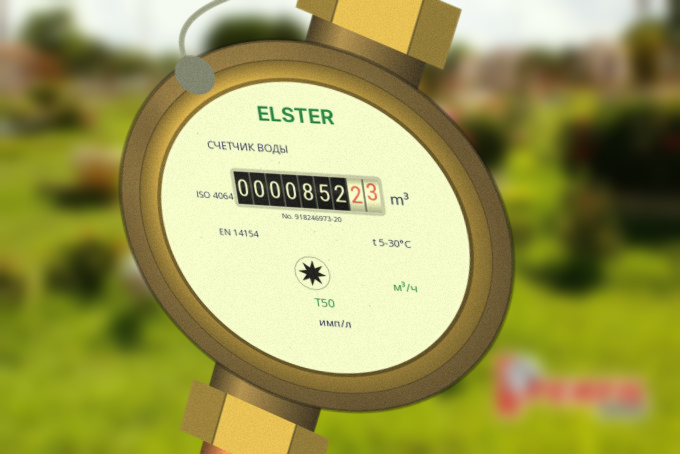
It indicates 852.23 m³
